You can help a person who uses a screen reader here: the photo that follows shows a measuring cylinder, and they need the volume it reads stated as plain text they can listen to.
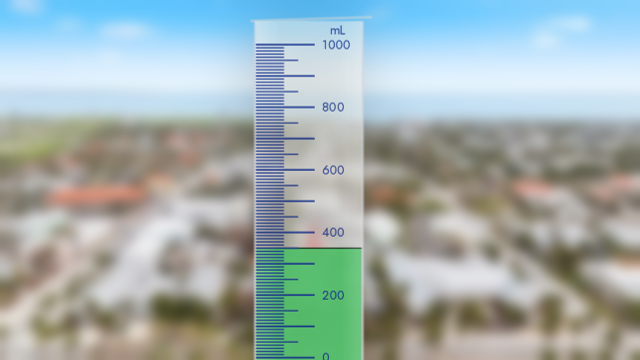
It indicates 350 mL
